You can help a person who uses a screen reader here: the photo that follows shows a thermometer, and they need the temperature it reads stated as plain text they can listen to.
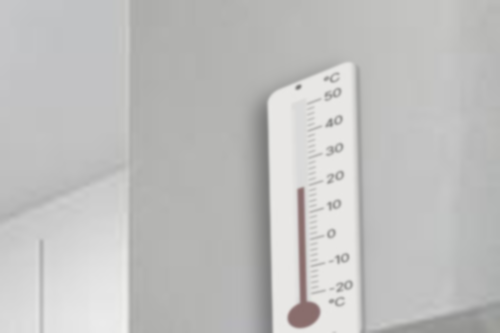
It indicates 20 °C
